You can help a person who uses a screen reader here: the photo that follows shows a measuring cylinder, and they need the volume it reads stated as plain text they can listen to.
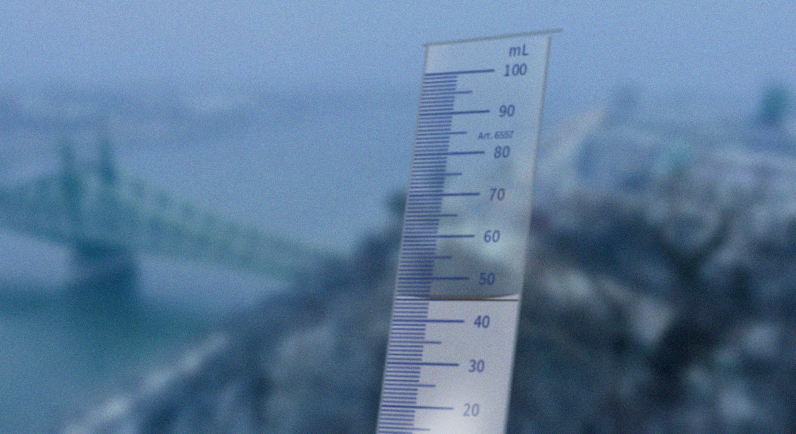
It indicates 45 mL
